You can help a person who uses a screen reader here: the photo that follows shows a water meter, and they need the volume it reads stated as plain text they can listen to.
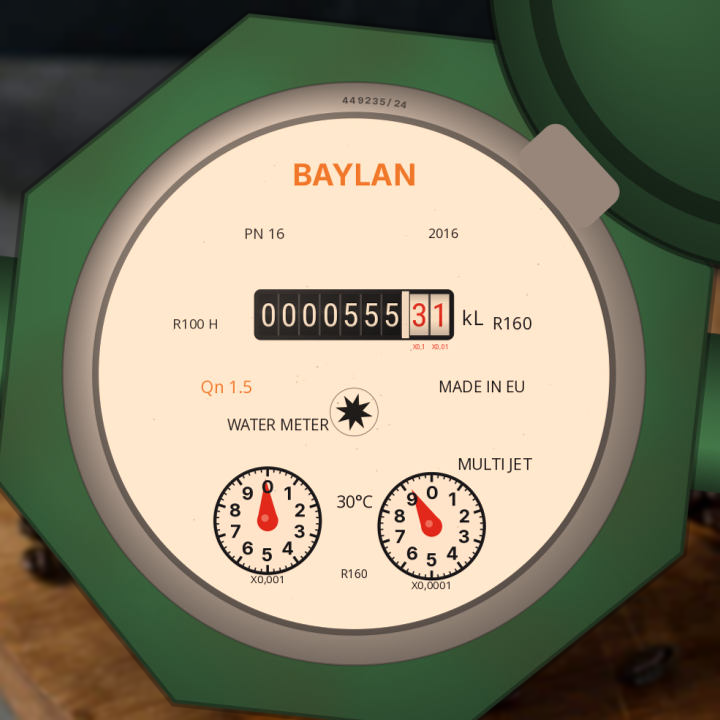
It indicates 555.3099 kL
